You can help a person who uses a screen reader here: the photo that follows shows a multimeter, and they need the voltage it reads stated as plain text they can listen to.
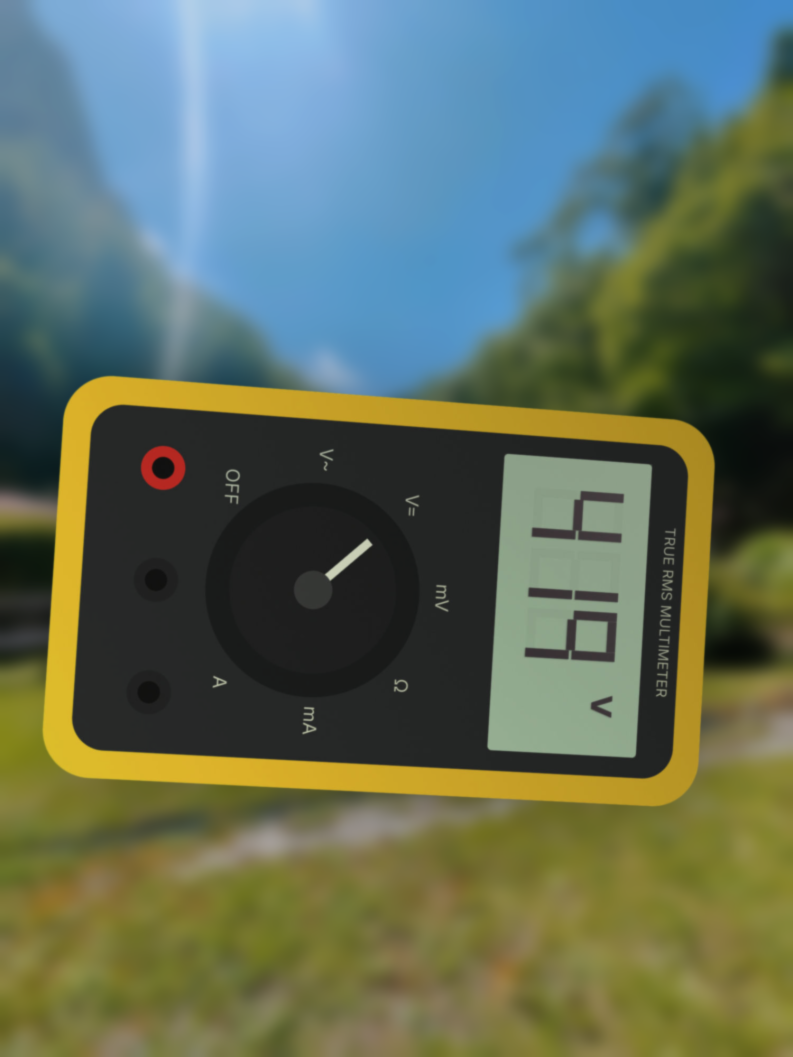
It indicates 419 V
